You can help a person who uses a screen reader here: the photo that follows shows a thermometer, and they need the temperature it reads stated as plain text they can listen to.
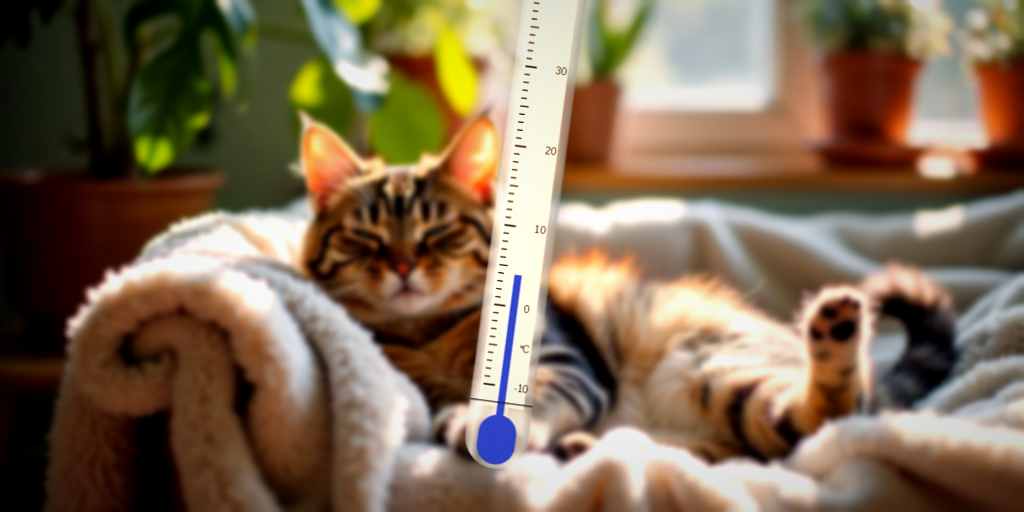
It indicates 4 °C
